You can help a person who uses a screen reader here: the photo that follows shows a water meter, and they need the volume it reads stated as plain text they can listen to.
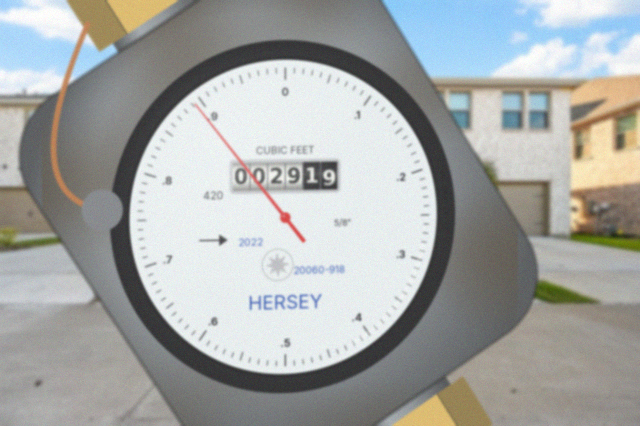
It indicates 2918.89 ft³
